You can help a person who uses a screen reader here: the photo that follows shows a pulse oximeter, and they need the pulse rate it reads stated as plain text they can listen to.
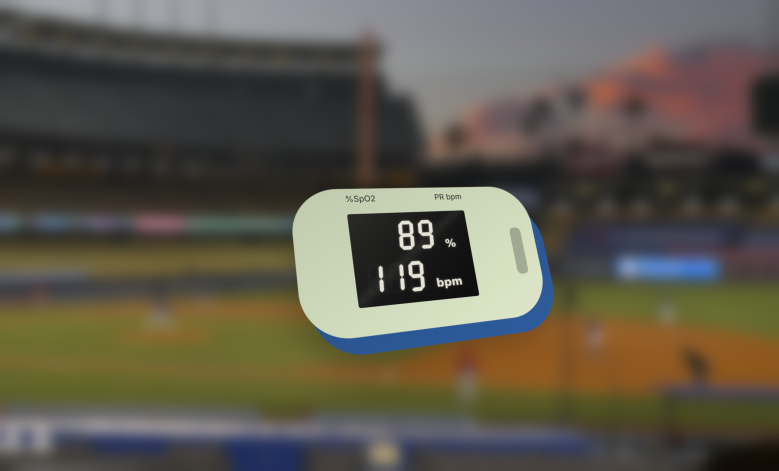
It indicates 119 bpm
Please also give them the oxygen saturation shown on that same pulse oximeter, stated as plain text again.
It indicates 89 %
